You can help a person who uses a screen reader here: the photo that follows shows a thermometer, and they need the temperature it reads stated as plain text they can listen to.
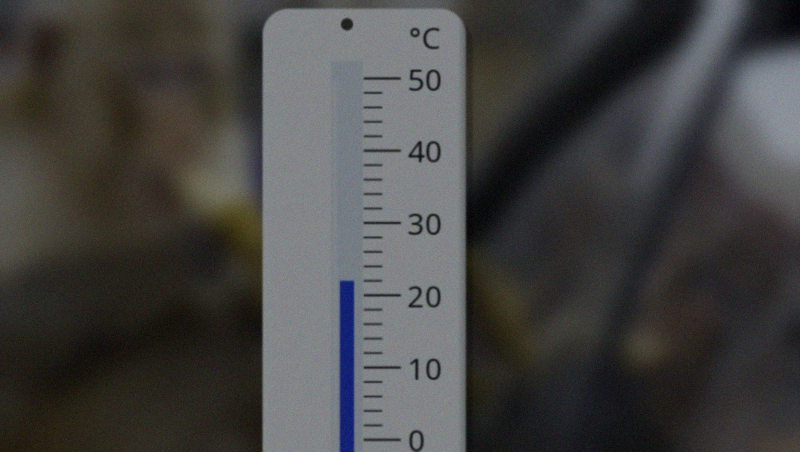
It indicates 22 °C
